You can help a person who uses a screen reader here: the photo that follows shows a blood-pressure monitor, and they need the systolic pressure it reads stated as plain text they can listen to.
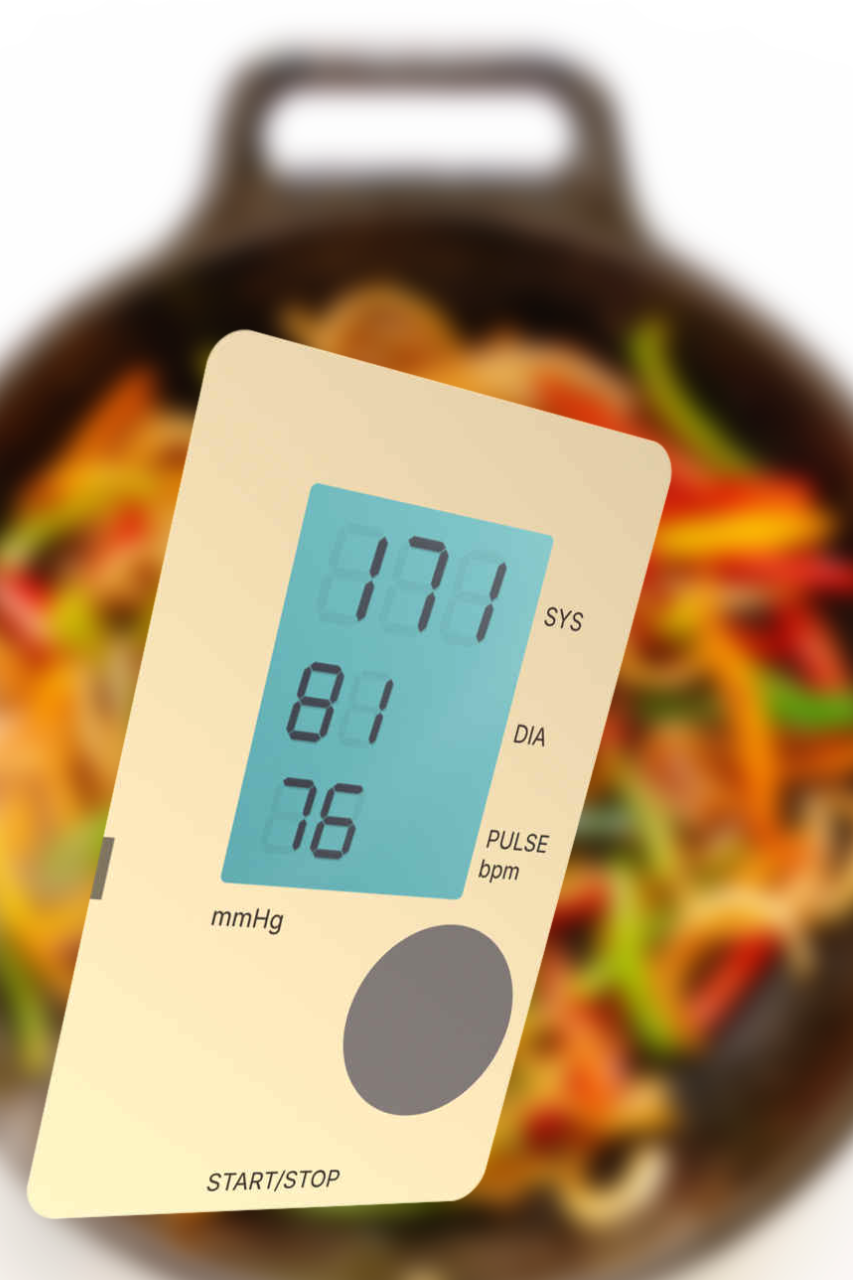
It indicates 171 mmHg
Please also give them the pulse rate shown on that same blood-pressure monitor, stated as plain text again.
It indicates 76 bpm
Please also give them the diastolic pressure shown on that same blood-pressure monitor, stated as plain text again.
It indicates 81 mmHg
